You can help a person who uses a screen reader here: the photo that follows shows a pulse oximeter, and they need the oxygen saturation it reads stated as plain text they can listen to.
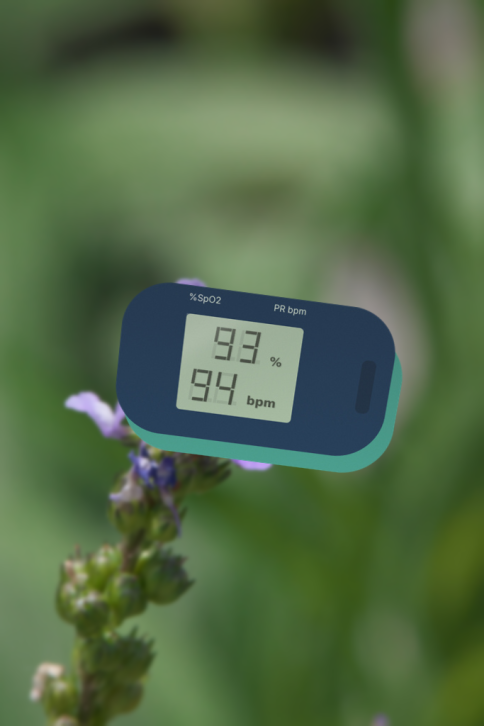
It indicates 93 %
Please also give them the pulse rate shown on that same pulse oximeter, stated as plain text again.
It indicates 94 bpm
